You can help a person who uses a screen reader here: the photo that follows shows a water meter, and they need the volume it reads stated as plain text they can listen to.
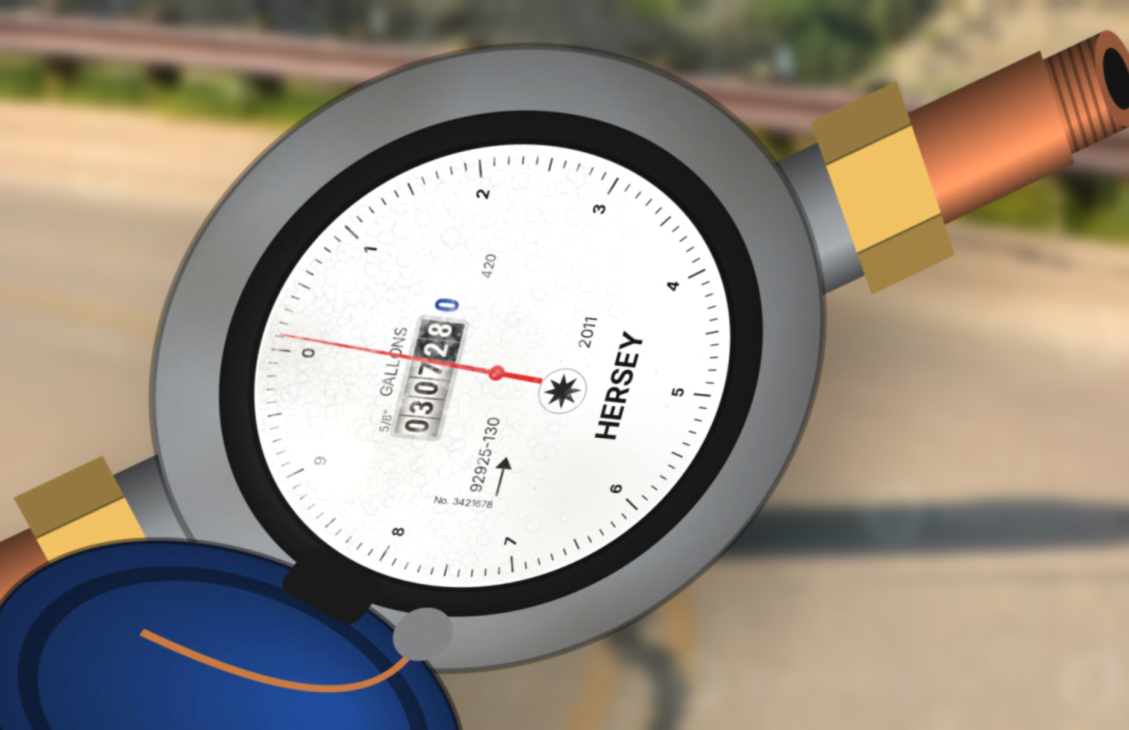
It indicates 307280.1 gal
